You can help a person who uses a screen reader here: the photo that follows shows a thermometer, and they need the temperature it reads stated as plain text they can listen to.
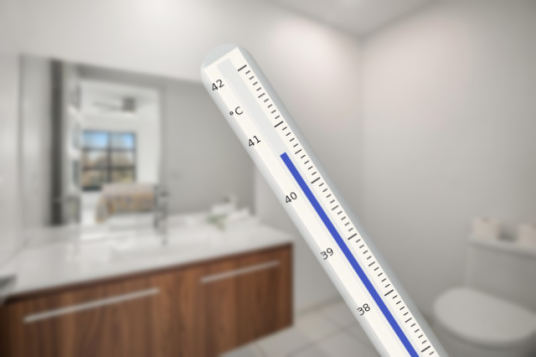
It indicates 40.6 °C
